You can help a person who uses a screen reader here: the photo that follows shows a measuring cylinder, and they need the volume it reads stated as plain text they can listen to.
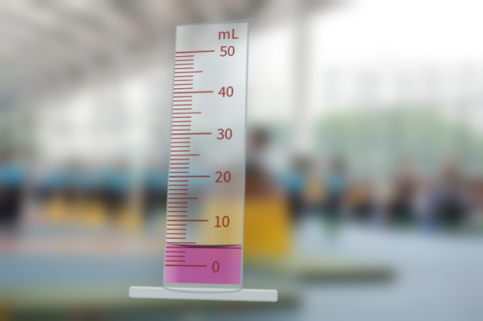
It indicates 4 mL
